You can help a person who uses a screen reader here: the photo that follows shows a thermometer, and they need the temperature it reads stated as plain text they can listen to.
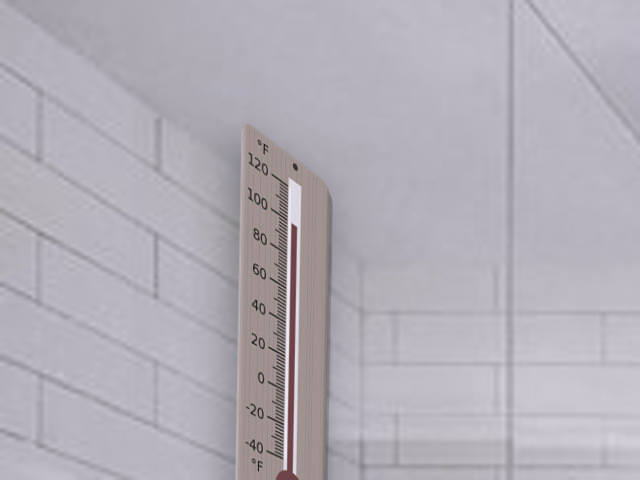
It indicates 100 °F
